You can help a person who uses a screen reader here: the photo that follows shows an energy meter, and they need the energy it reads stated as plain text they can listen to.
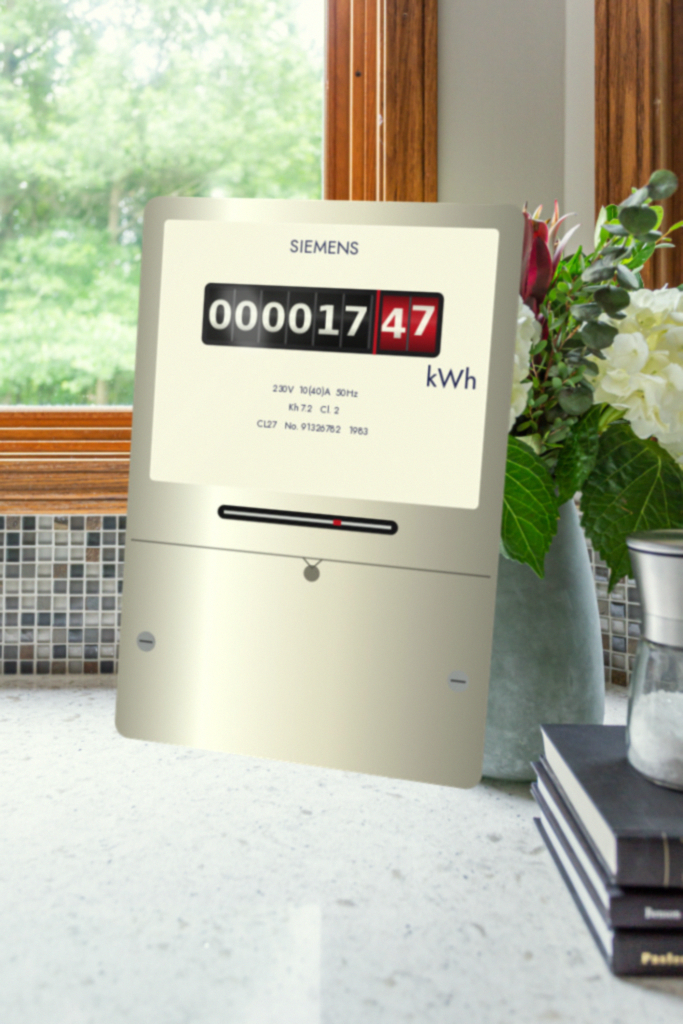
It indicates 17.47 kWh
